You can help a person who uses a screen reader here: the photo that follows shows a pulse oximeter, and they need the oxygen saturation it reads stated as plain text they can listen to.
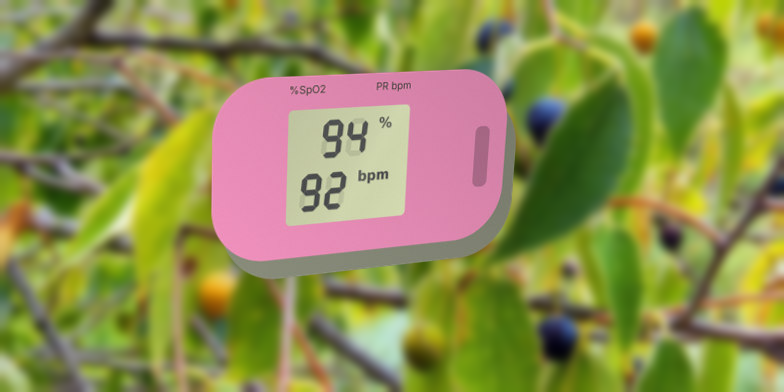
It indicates 94 %
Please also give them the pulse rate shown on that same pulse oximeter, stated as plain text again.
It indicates 92 bpm
